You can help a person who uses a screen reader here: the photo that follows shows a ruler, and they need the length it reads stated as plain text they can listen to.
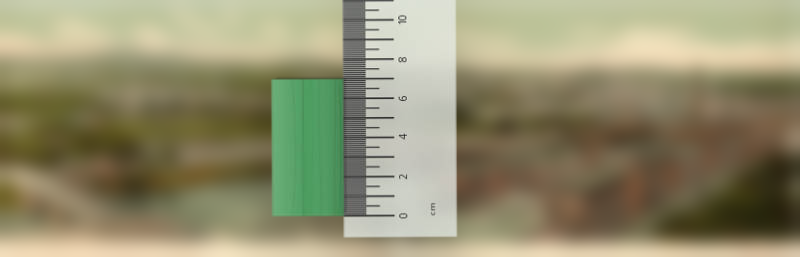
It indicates 7 cm
